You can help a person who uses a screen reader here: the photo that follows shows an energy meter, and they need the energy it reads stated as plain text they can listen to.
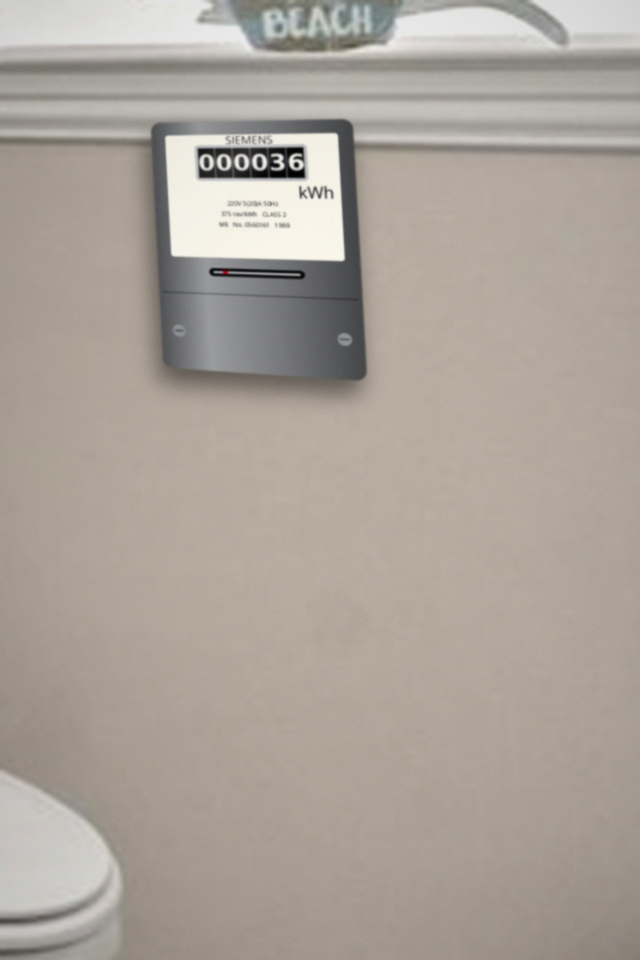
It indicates 36 kWh
